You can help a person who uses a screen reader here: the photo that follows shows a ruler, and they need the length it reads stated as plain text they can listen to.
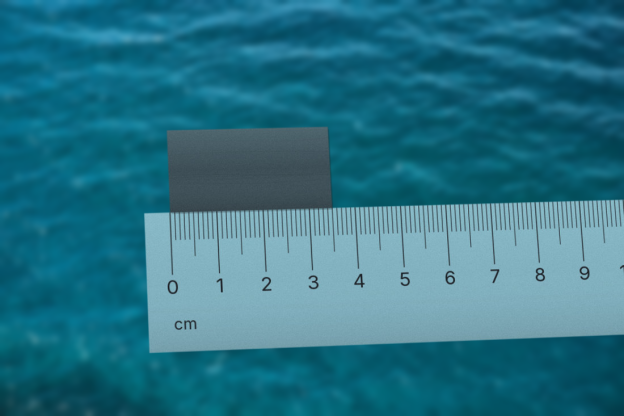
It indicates 3.5 cm
